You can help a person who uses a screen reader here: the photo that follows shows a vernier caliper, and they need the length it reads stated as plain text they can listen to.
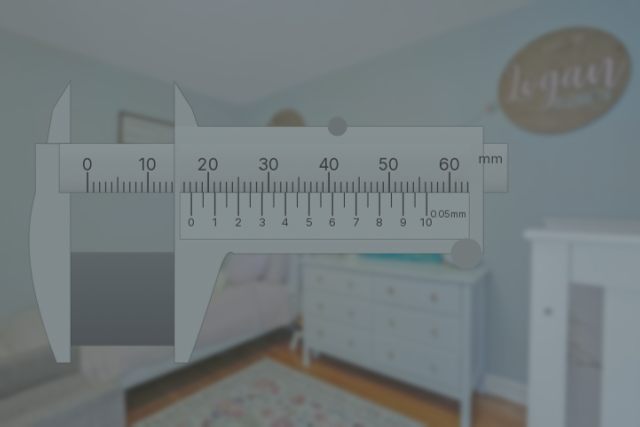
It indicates 17.2 mm
